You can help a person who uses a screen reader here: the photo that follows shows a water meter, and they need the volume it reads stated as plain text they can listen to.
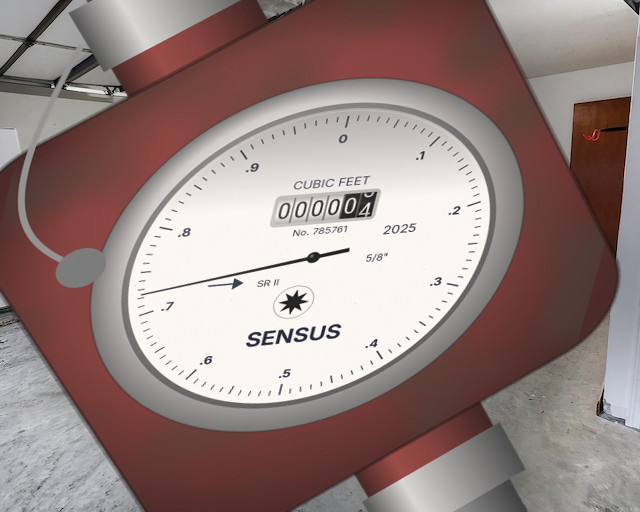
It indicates 3.72 ft³
